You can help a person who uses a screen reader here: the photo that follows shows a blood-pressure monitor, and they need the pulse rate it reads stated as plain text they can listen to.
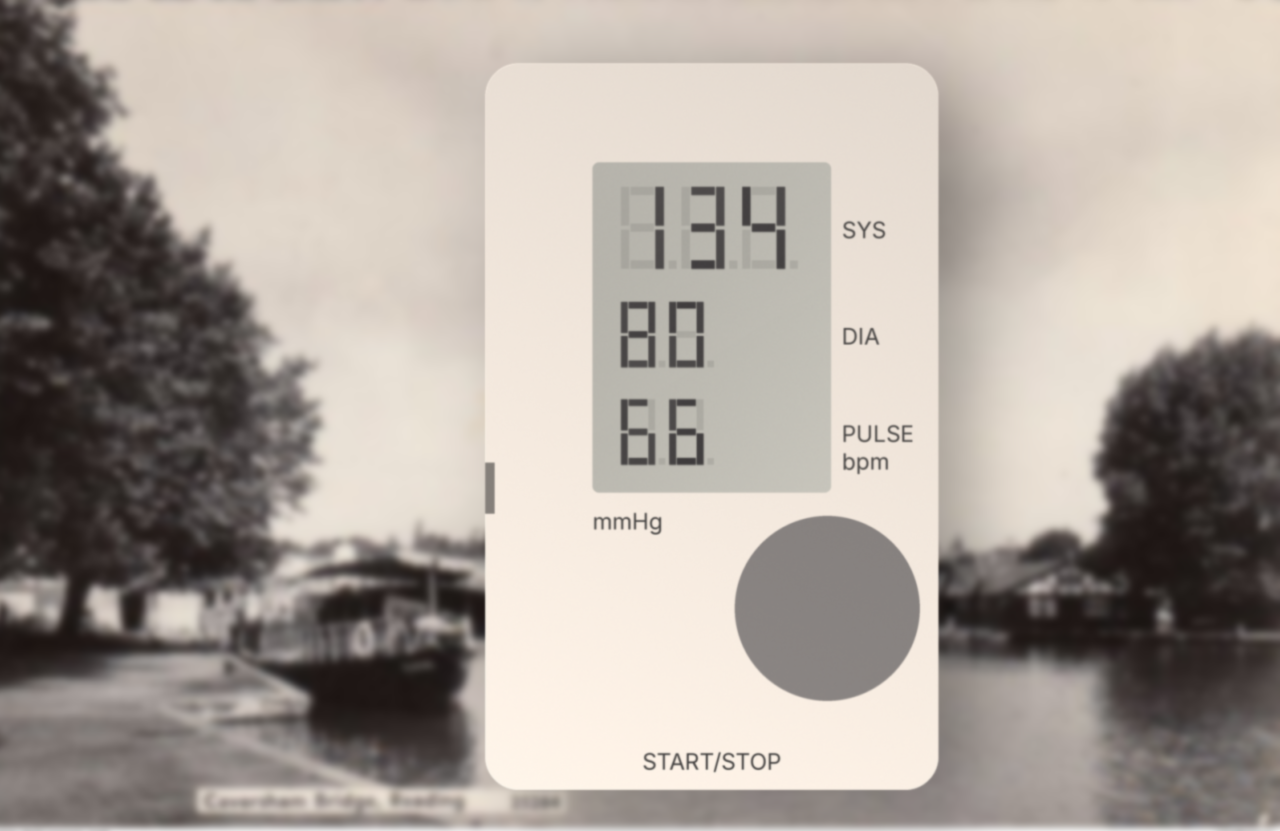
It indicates 66 bpm
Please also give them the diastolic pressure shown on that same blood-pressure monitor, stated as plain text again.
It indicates 80 mmHg
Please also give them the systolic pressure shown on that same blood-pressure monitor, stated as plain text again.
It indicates 134 mmHg
